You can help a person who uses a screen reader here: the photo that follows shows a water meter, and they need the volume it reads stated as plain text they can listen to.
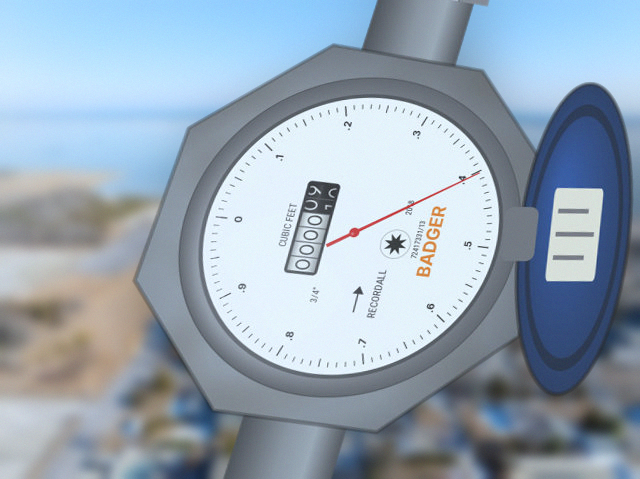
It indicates 9.40 ft³
